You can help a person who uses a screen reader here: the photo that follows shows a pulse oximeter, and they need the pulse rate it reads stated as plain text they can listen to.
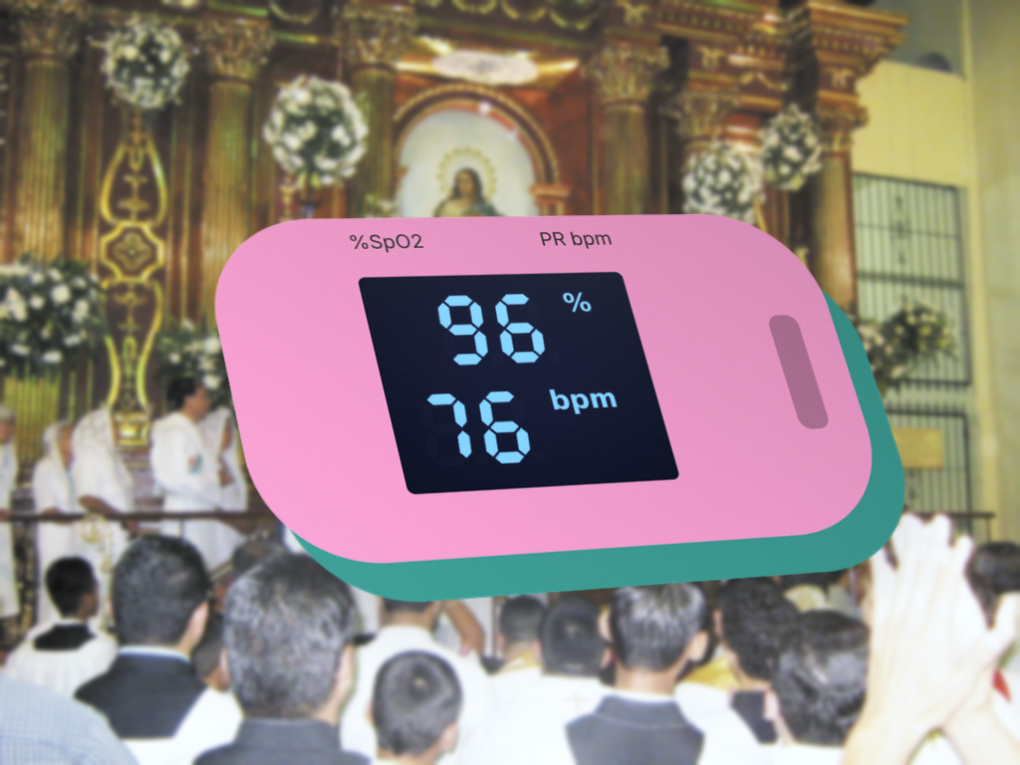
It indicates 76 bpm
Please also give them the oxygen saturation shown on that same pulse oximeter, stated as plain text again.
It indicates 96 %
